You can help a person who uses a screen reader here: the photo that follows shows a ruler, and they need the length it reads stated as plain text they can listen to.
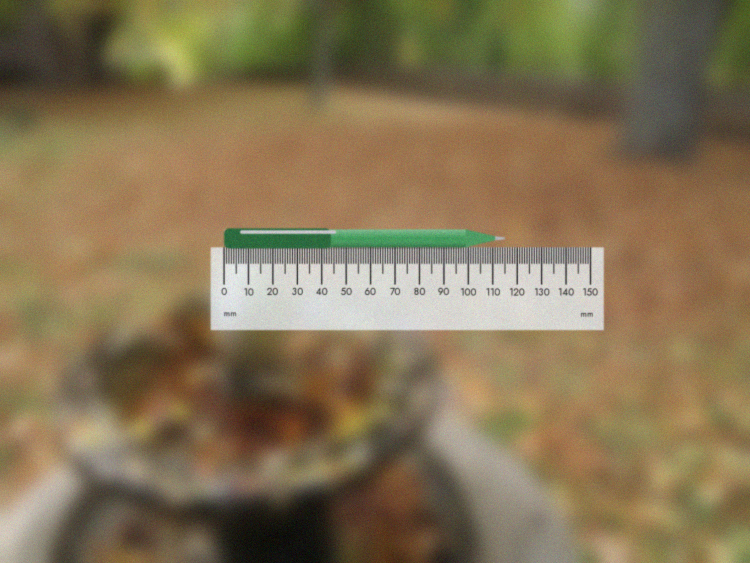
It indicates 115 mm
